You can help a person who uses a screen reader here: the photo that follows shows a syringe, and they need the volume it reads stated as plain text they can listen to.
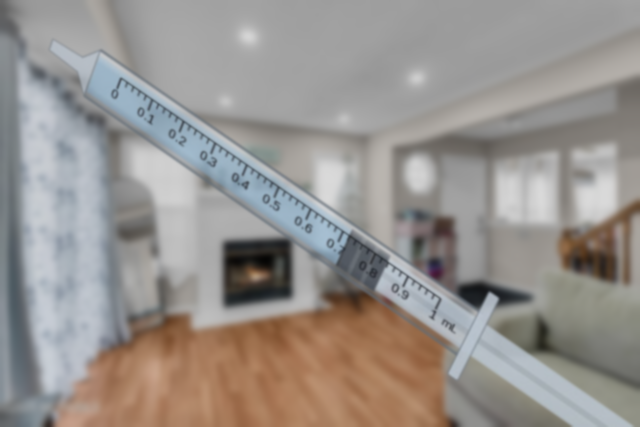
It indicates 0.72 mL
